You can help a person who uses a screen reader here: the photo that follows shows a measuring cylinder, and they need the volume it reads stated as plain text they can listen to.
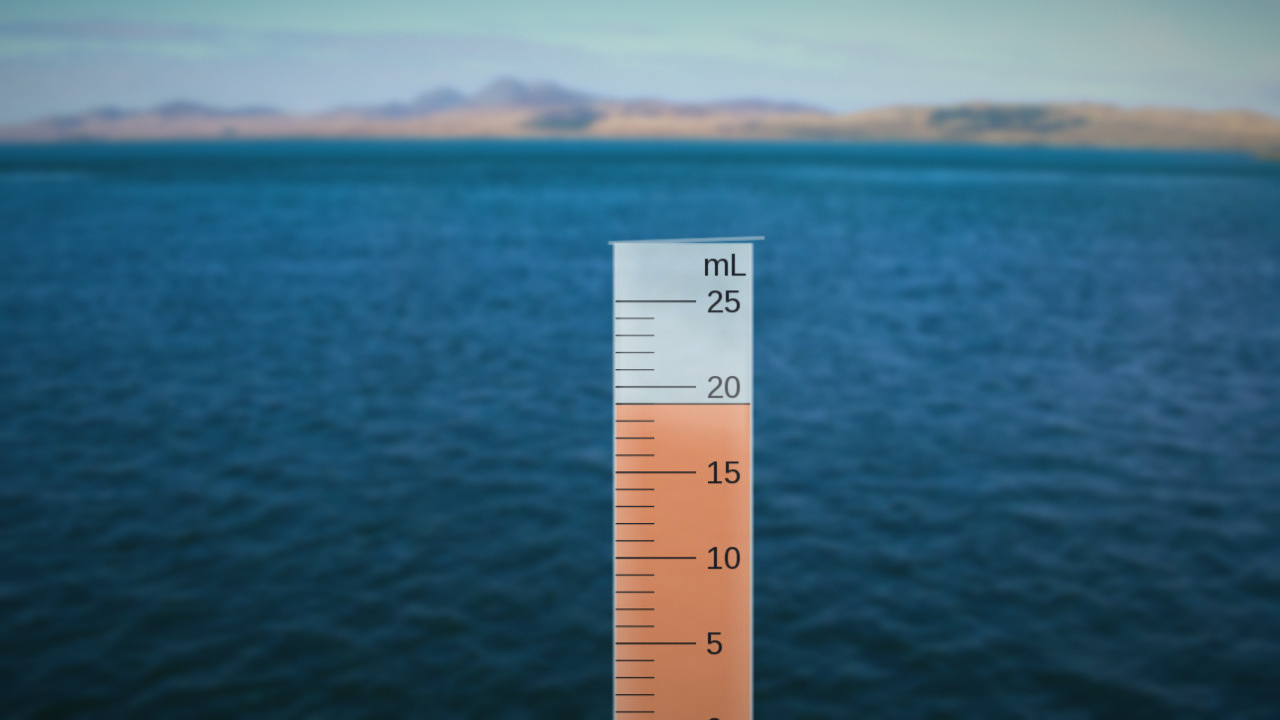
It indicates 19 mL
